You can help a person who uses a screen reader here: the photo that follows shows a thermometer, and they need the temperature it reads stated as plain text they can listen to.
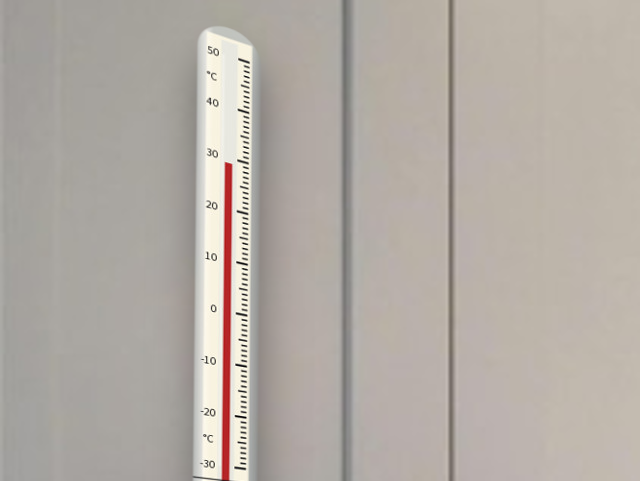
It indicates 29 °C
